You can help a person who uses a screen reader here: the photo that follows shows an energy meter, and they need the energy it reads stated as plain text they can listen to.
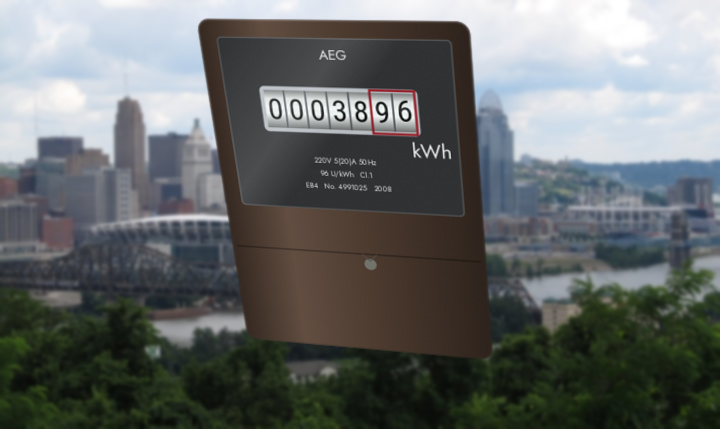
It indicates 38.96 kWh
